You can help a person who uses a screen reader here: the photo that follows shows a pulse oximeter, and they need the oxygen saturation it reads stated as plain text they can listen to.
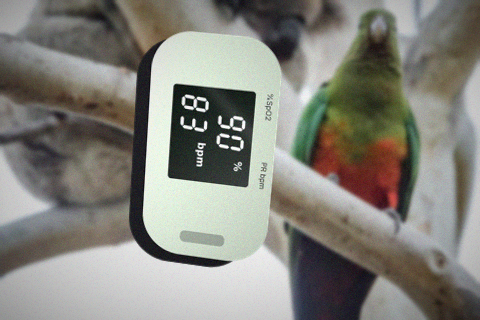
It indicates 90 %
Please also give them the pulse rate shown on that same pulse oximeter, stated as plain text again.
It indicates 83 bpm
